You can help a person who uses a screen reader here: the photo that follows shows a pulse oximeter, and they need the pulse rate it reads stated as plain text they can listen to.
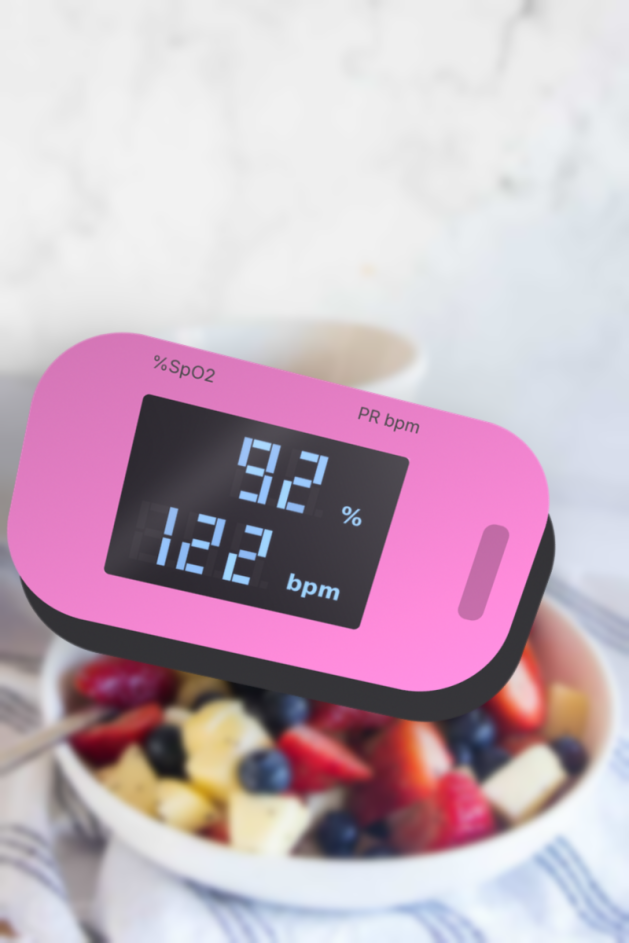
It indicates 122 bpm
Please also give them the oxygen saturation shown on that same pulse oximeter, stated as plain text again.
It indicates 92 %
